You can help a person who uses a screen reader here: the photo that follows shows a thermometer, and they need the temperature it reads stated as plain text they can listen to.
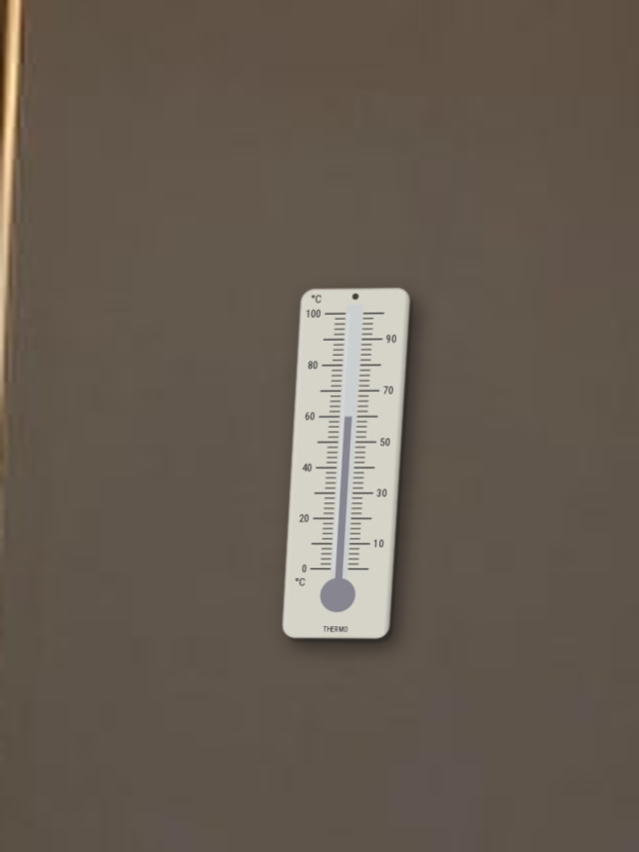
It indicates 60 °C
